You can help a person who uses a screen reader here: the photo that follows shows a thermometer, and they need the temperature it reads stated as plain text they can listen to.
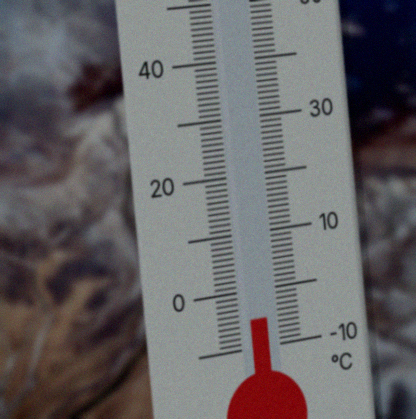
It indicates -5 °C
